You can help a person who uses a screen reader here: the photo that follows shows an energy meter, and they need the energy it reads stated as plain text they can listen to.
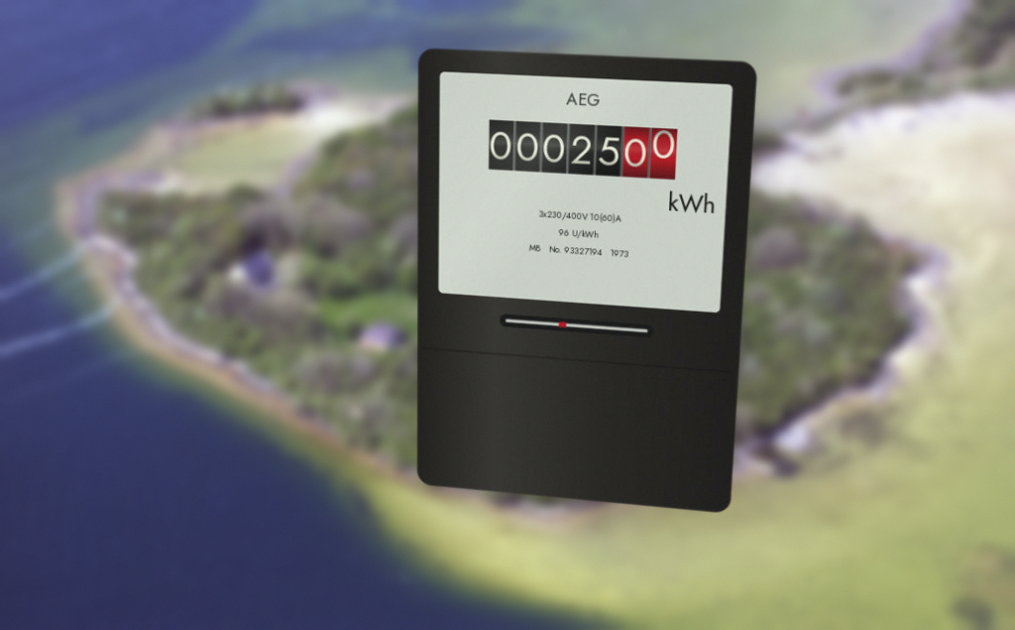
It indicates 25.00 kWh
